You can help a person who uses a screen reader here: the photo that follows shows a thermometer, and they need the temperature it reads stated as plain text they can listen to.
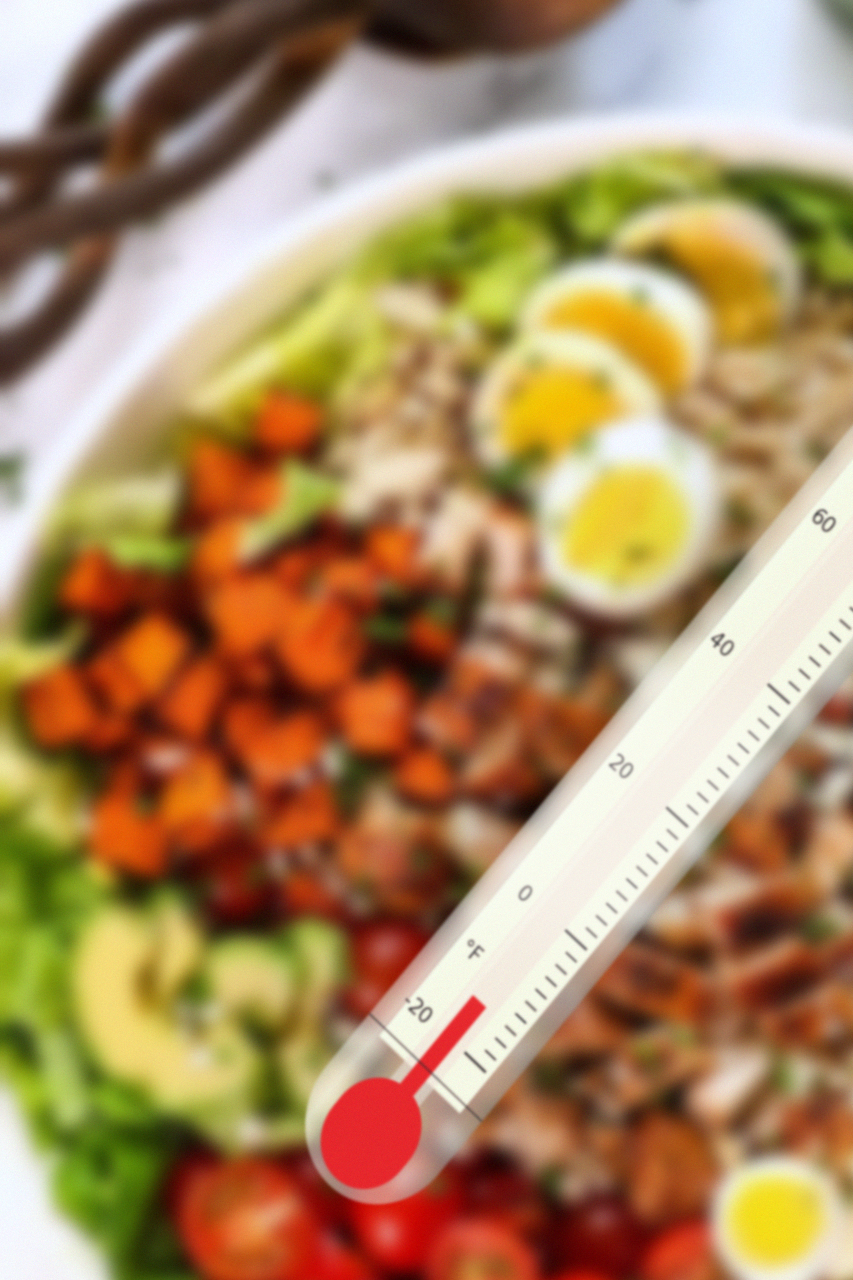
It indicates -14 °F
